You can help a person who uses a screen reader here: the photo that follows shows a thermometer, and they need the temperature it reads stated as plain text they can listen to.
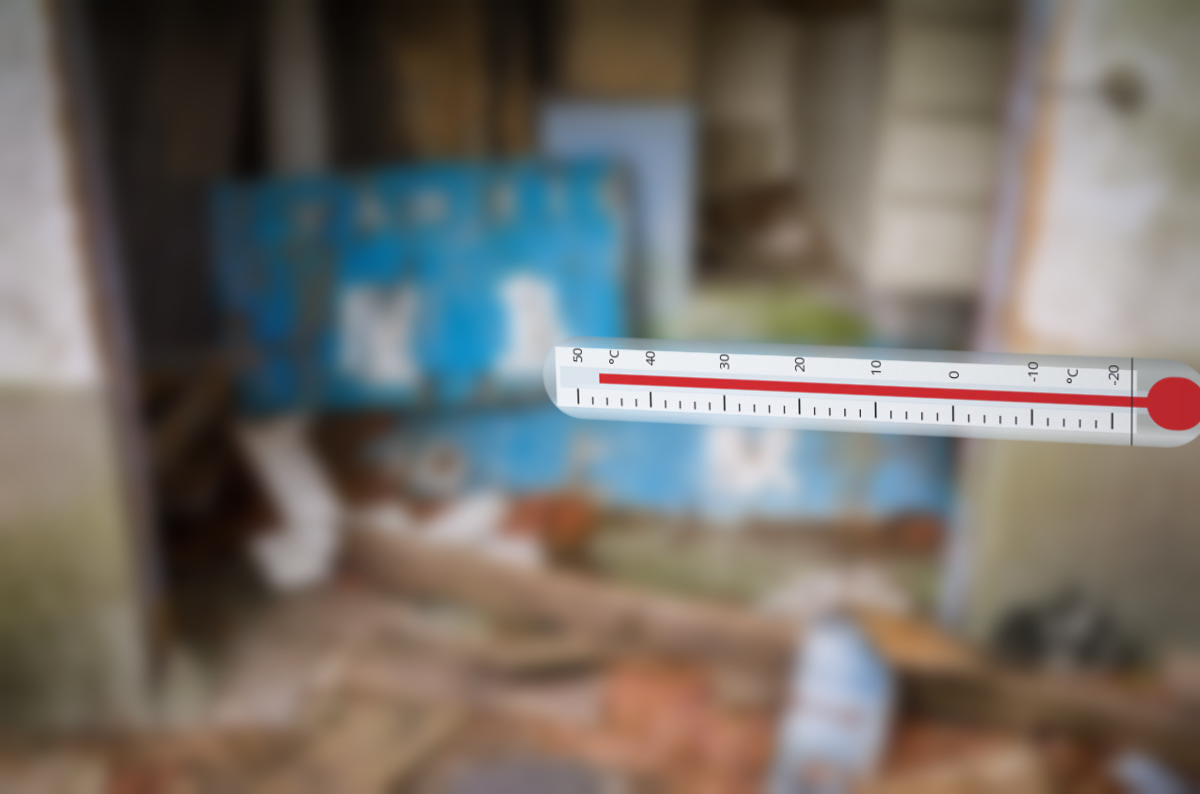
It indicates 47 °C
